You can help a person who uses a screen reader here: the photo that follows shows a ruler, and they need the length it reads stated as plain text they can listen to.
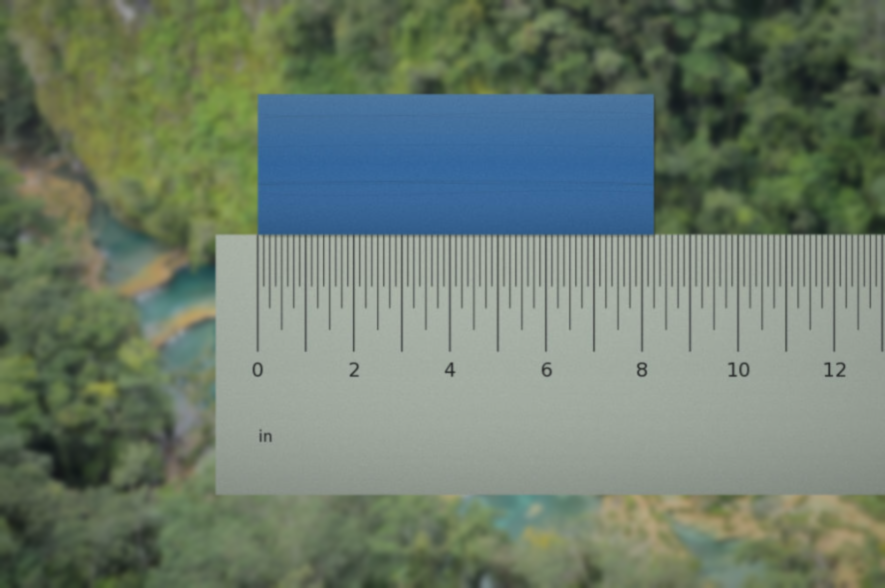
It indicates 8.25 in
